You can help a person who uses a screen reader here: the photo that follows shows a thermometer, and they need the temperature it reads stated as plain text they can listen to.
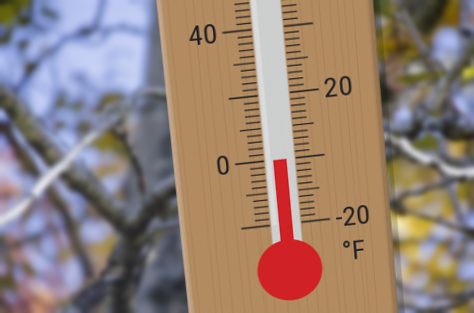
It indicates 0 °F
